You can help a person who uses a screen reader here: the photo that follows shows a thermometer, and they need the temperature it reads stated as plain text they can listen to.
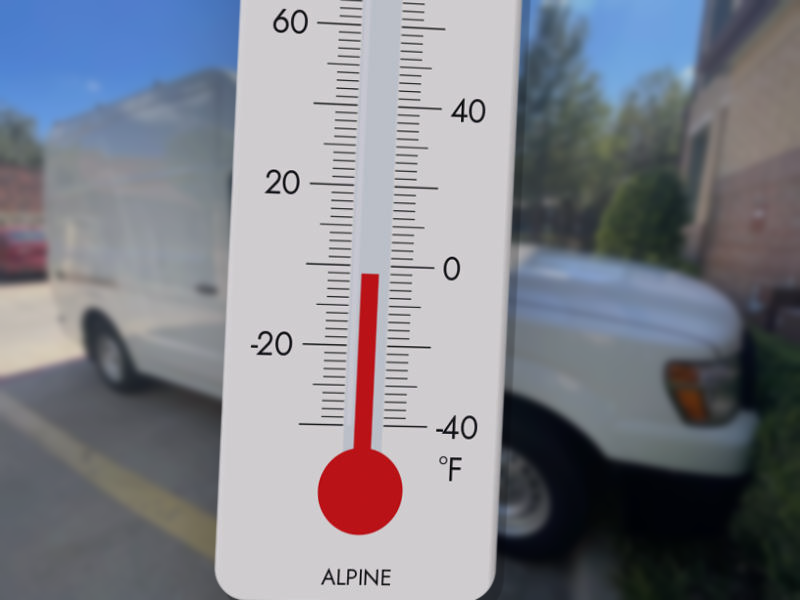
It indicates -2 °F
